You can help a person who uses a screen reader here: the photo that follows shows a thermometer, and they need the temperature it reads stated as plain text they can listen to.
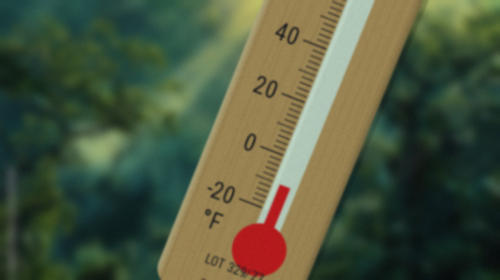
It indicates -10 °F
